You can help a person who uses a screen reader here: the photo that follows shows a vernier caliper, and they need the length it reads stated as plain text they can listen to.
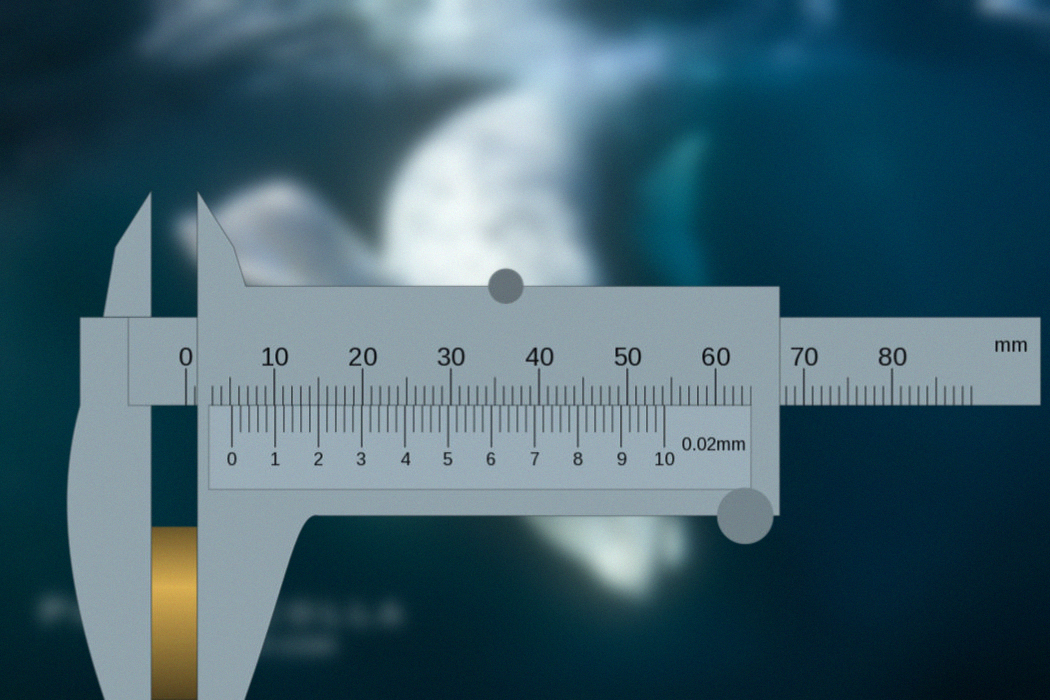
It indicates 5.2 mm
